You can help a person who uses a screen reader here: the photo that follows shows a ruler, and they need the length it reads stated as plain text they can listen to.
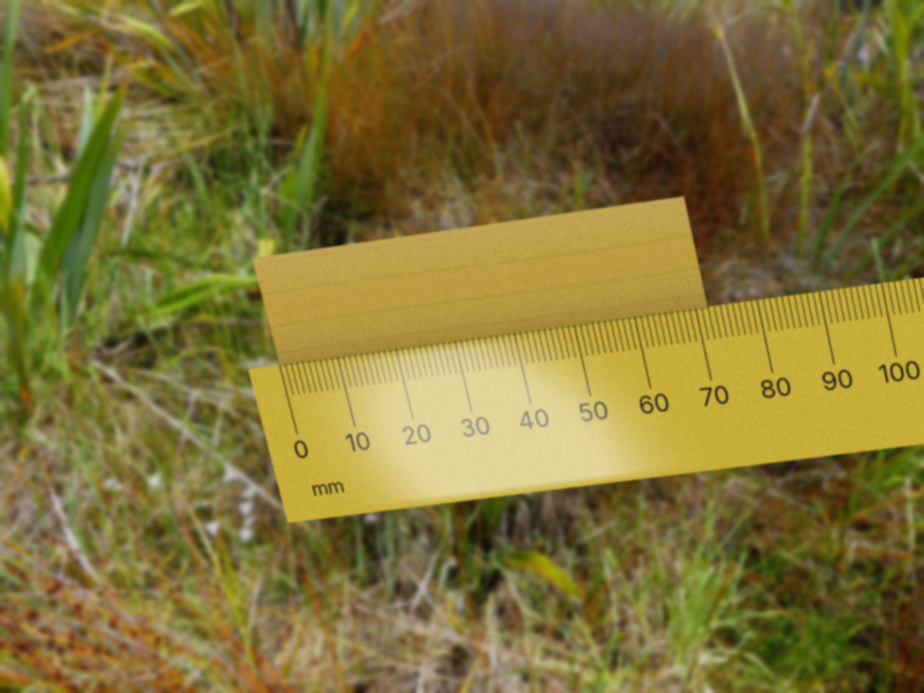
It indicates 72 mm
